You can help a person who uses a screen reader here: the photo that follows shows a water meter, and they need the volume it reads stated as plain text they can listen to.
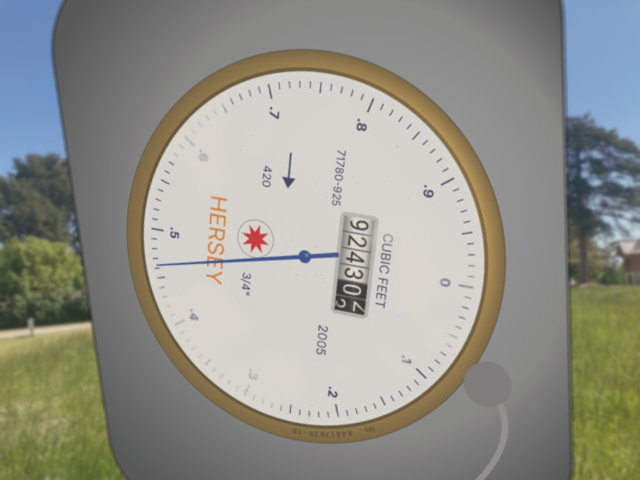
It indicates 924302.46 ft³
